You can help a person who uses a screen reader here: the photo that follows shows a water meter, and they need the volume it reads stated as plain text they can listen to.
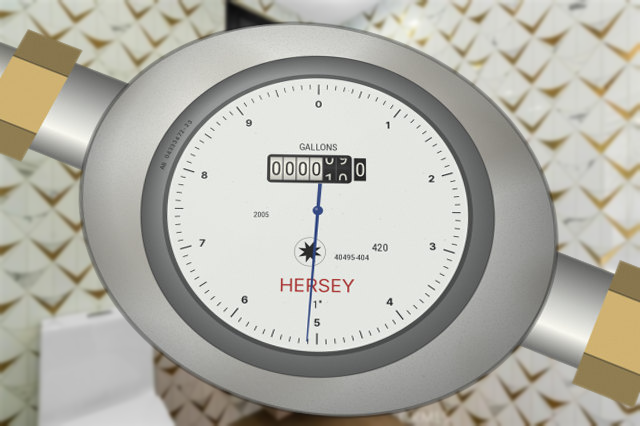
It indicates 95.1 gal
